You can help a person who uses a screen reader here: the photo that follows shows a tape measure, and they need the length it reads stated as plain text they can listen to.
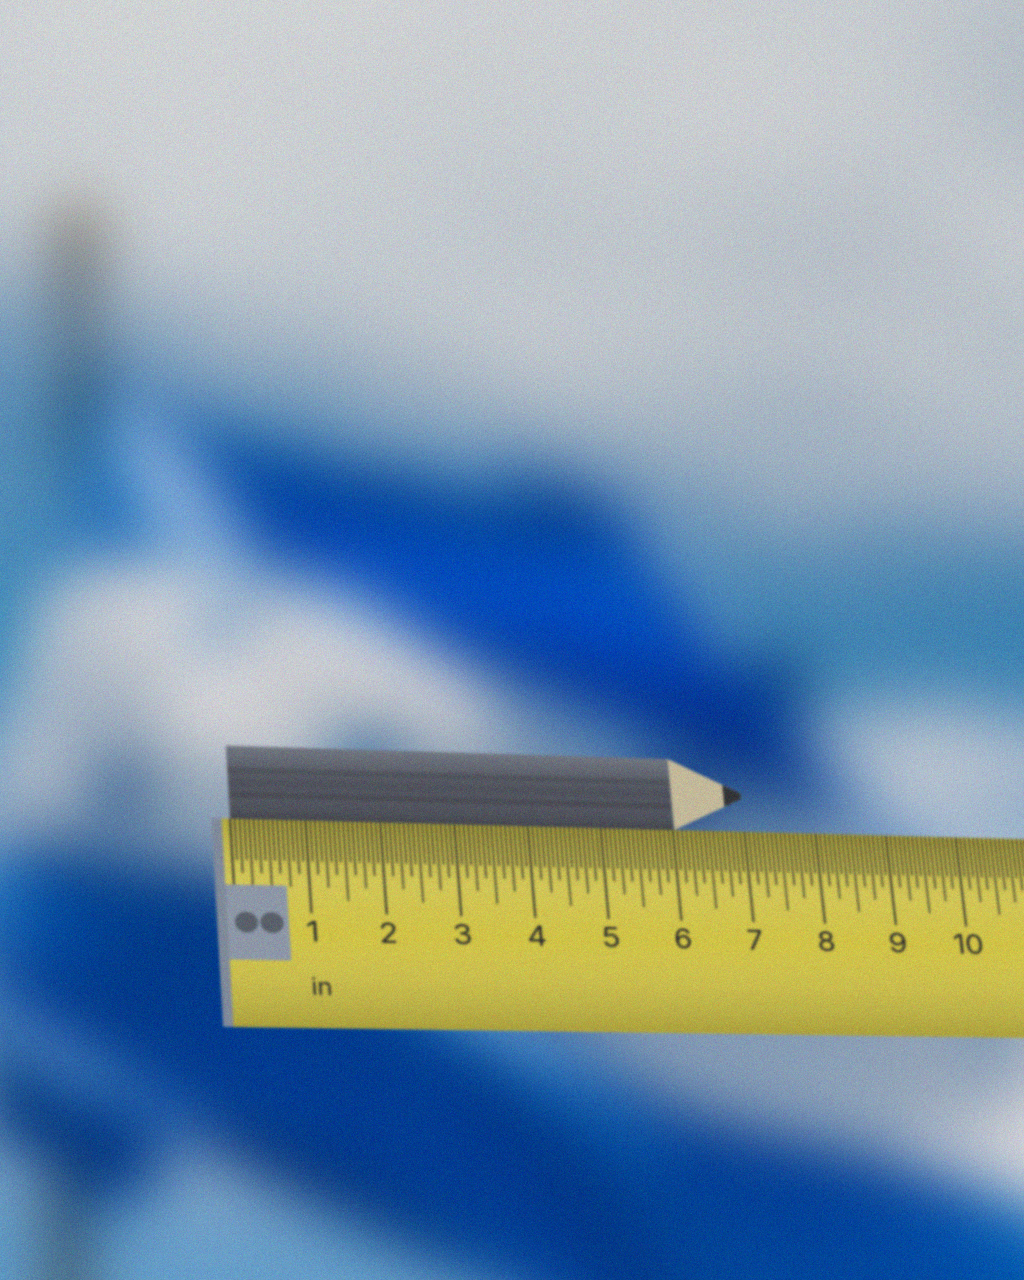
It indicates 7 in
